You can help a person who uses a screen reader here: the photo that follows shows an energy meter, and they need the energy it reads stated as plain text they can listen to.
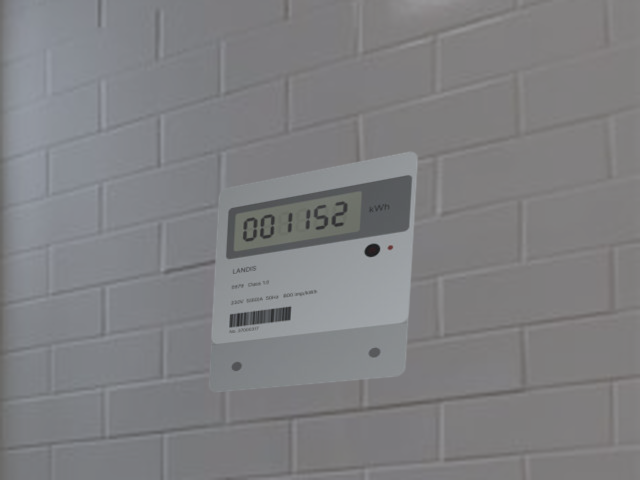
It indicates 1152 kWh
